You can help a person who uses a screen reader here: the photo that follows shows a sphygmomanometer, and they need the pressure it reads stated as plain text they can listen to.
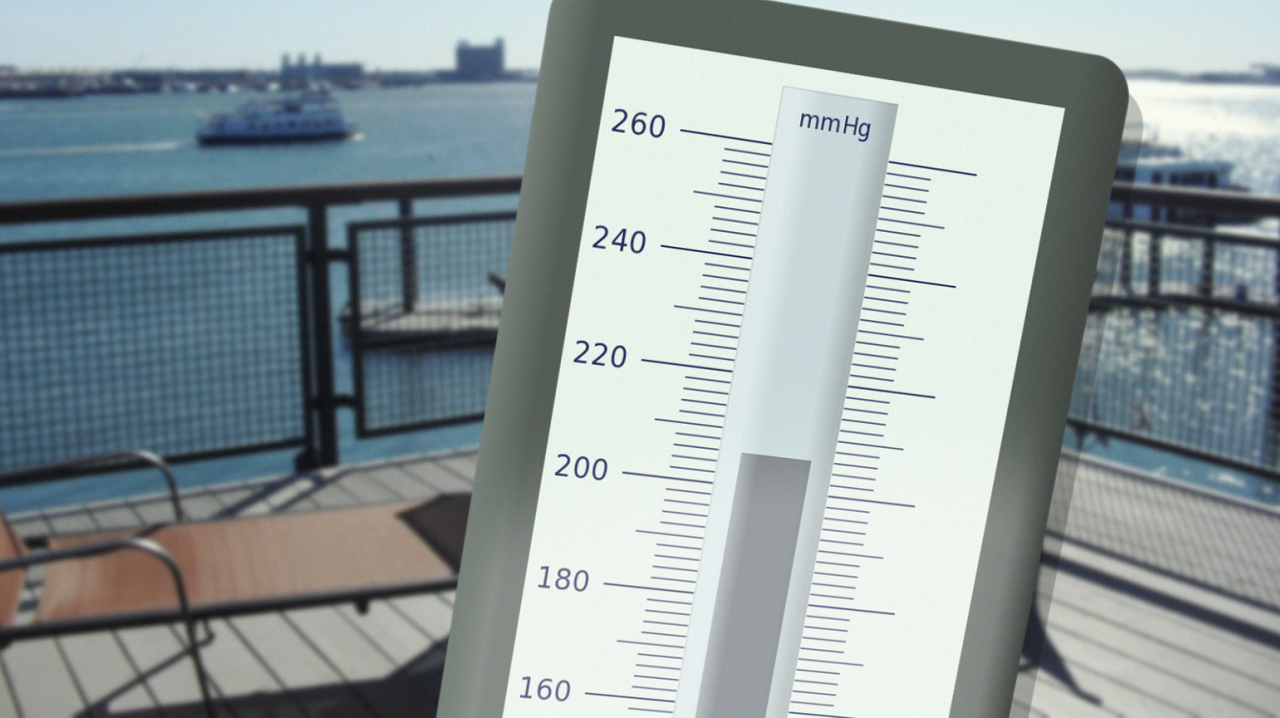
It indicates 206 mmHg
